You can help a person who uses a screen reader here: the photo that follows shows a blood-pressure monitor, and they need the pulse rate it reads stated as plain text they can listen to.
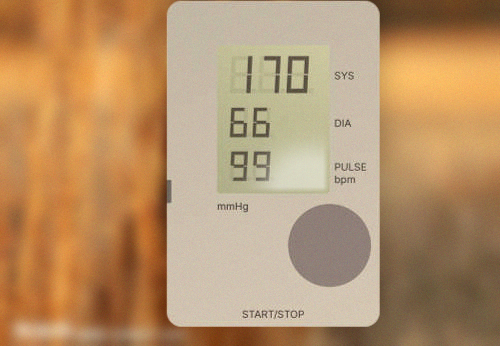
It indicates 99 bpm
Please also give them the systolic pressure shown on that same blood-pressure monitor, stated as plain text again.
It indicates 170 mmHg
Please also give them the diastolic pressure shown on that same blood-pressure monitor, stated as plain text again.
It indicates 66 mmHg
